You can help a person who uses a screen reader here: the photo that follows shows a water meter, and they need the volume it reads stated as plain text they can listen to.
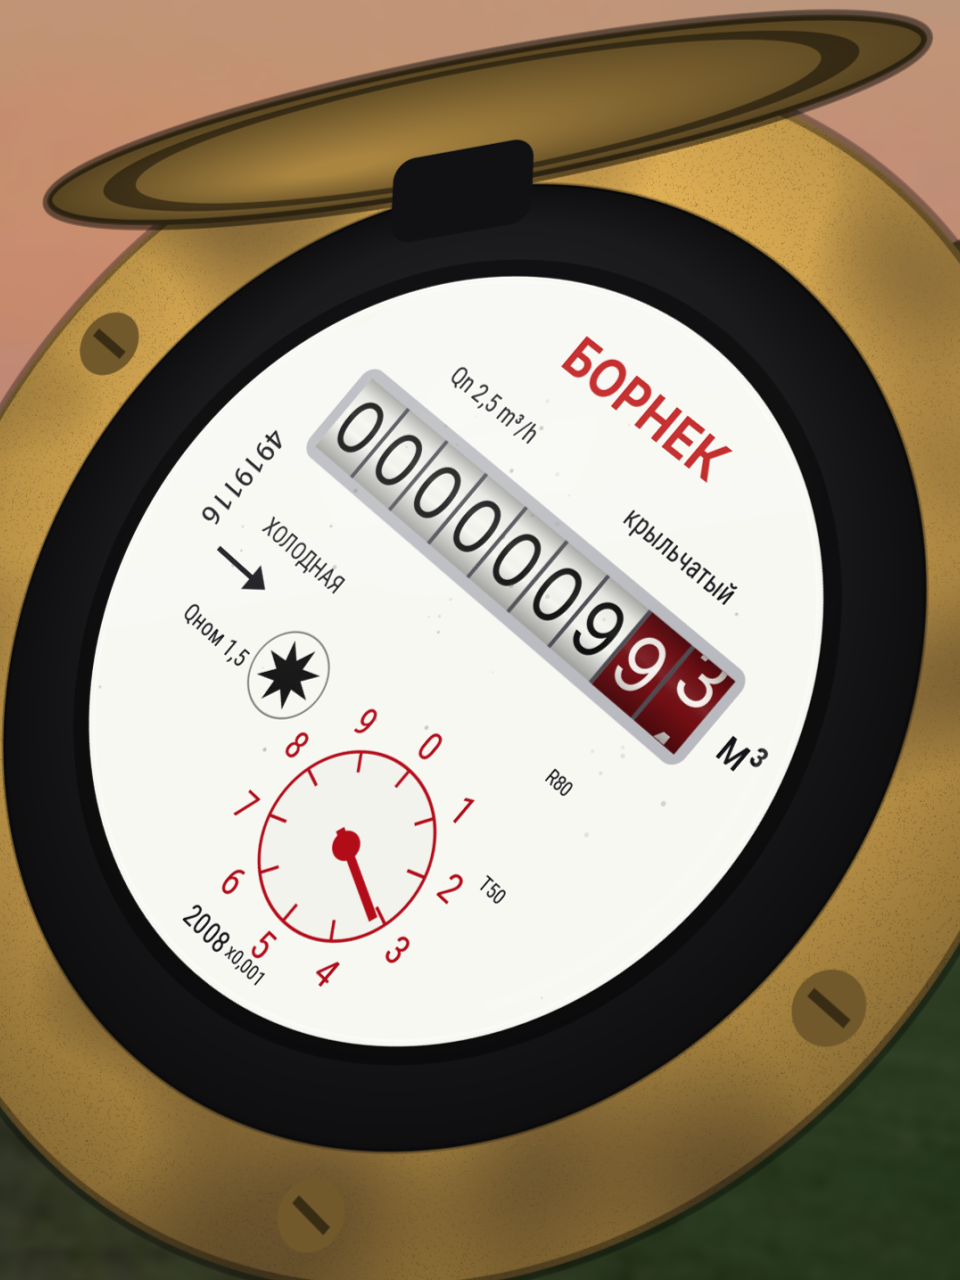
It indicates 9.933 m³
